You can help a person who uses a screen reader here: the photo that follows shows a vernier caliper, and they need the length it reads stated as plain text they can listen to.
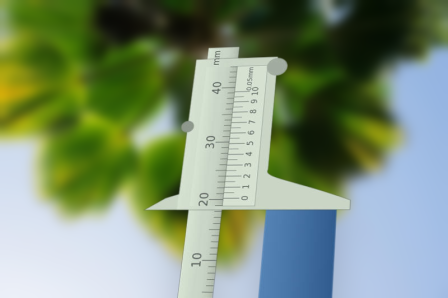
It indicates 20.2 mm
